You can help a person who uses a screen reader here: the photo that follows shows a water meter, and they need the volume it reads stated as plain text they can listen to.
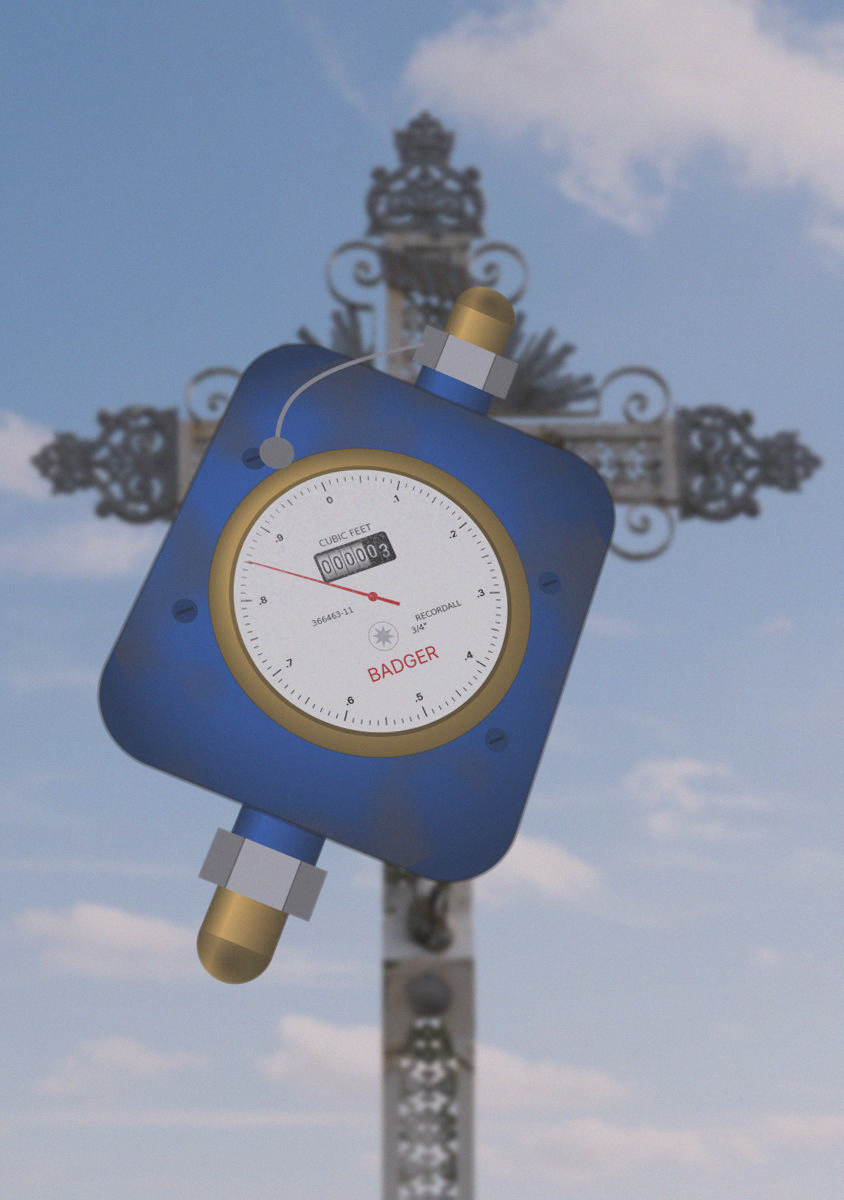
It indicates 2.85 ft³
